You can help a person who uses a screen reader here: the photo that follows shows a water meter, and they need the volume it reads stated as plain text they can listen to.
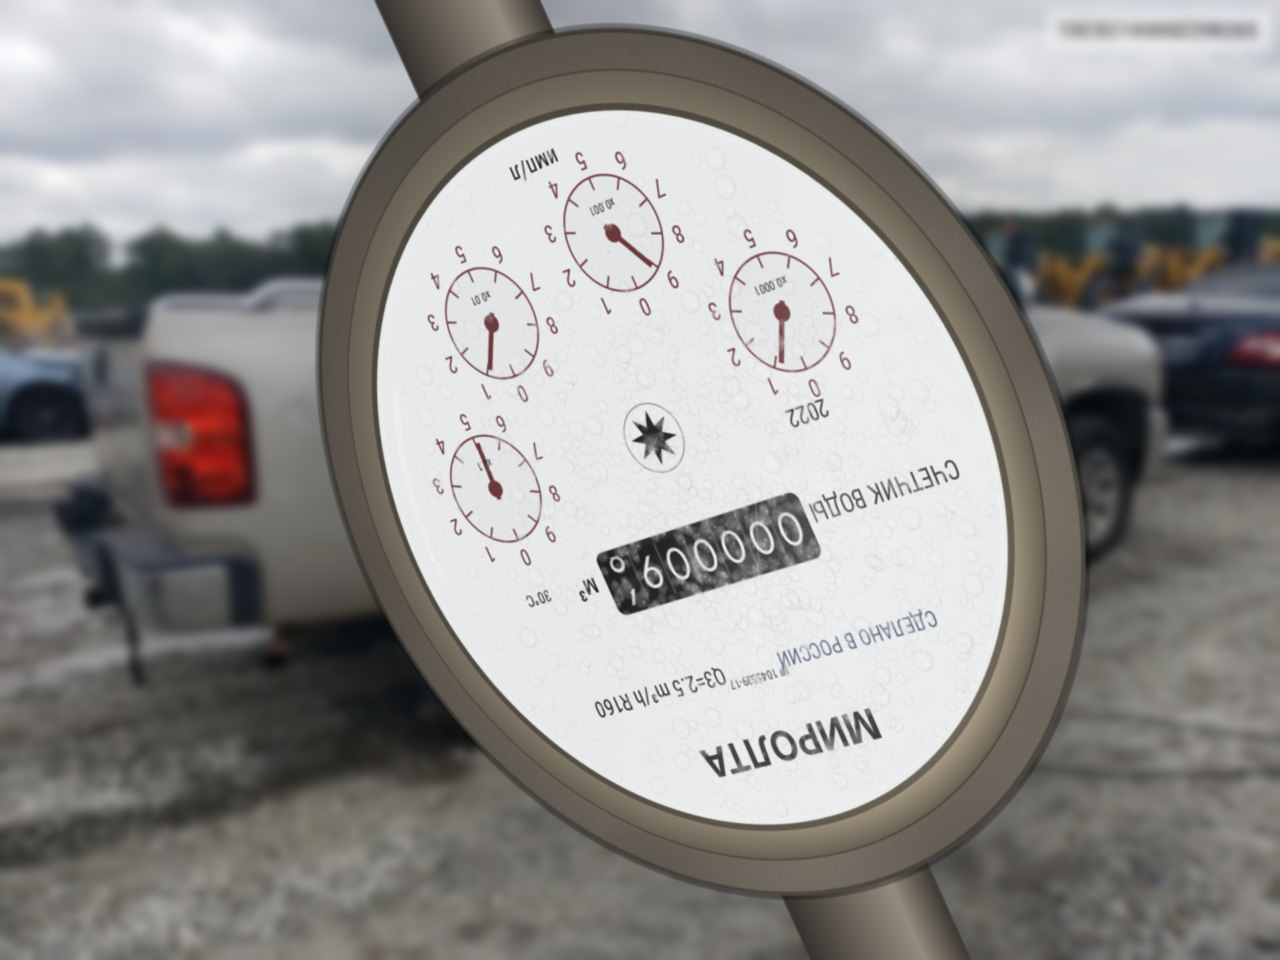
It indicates 97.5090 m³
